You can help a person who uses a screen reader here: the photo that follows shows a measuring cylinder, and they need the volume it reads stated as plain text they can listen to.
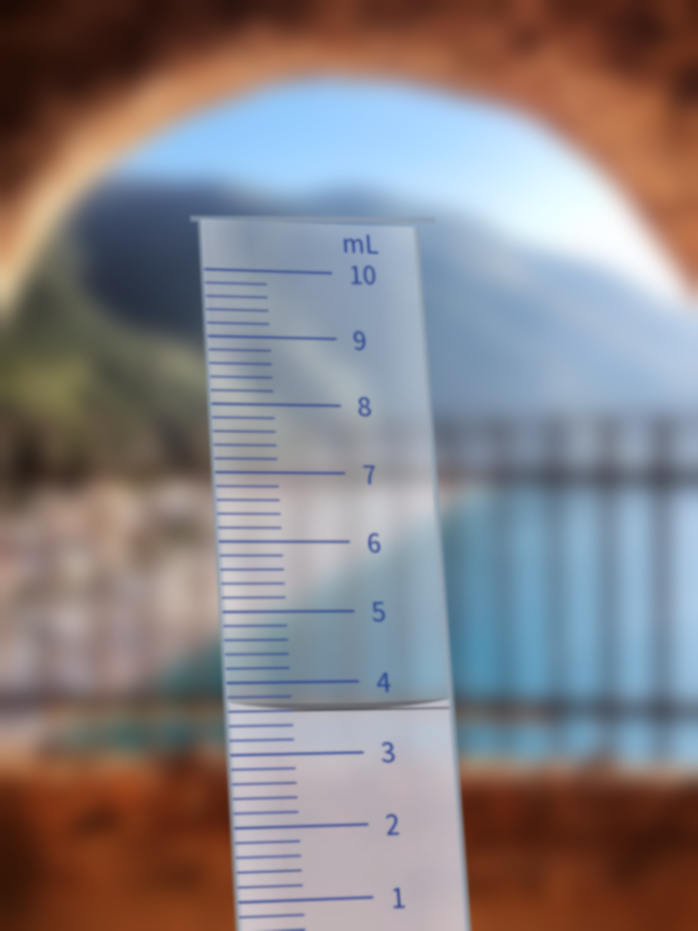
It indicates 3.6 mL
